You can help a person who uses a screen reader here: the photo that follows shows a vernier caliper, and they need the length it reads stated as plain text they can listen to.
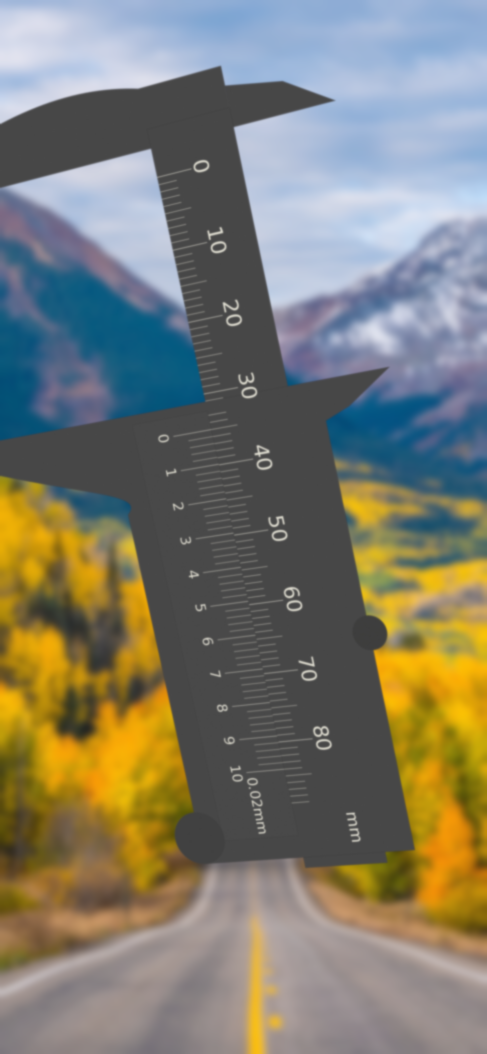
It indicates 35.0 mm
